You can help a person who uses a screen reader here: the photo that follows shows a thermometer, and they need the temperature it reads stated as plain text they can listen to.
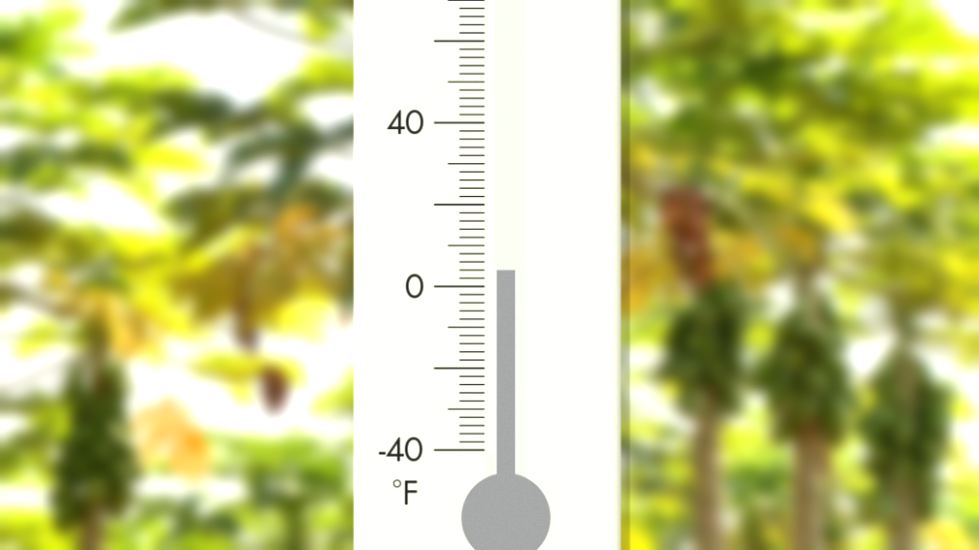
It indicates 4 °F
